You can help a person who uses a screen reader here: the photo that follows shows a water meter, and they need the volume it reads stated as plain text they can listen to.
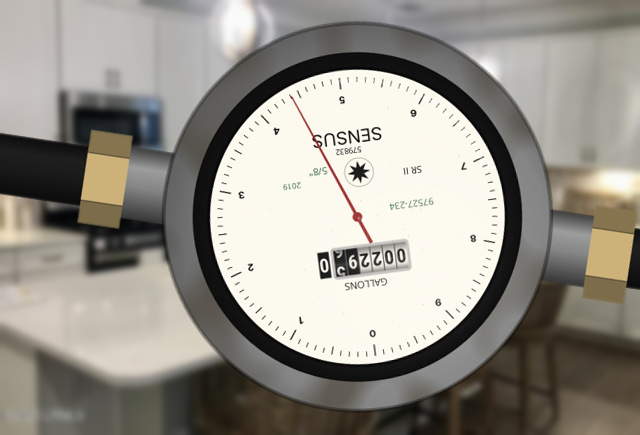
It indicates 22954.4 gal
